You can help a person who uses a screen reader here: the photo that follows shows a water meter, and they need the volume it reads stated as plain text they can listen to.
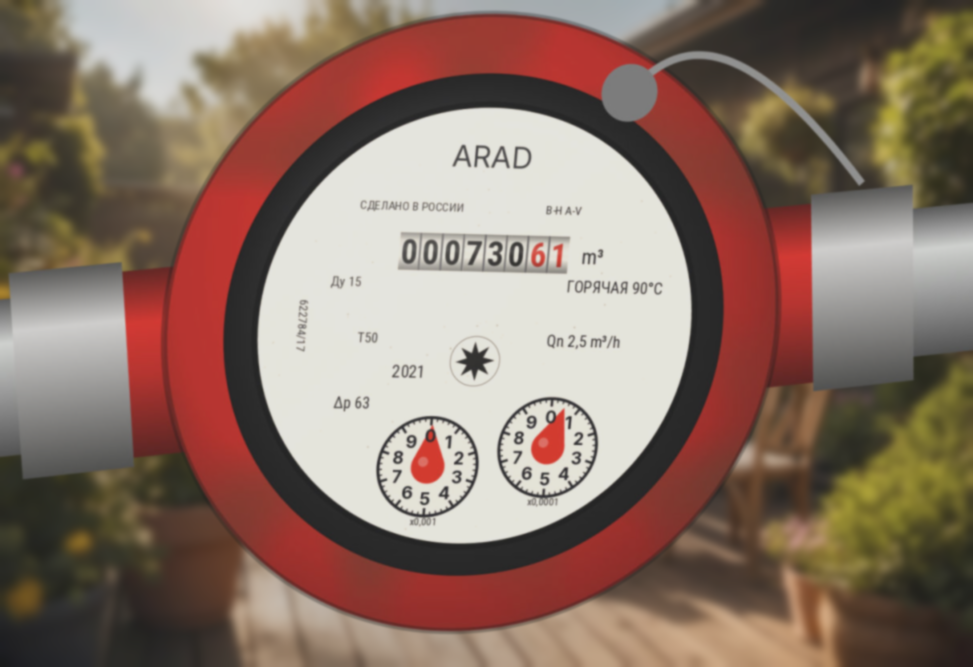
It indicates 730.6100 m³
